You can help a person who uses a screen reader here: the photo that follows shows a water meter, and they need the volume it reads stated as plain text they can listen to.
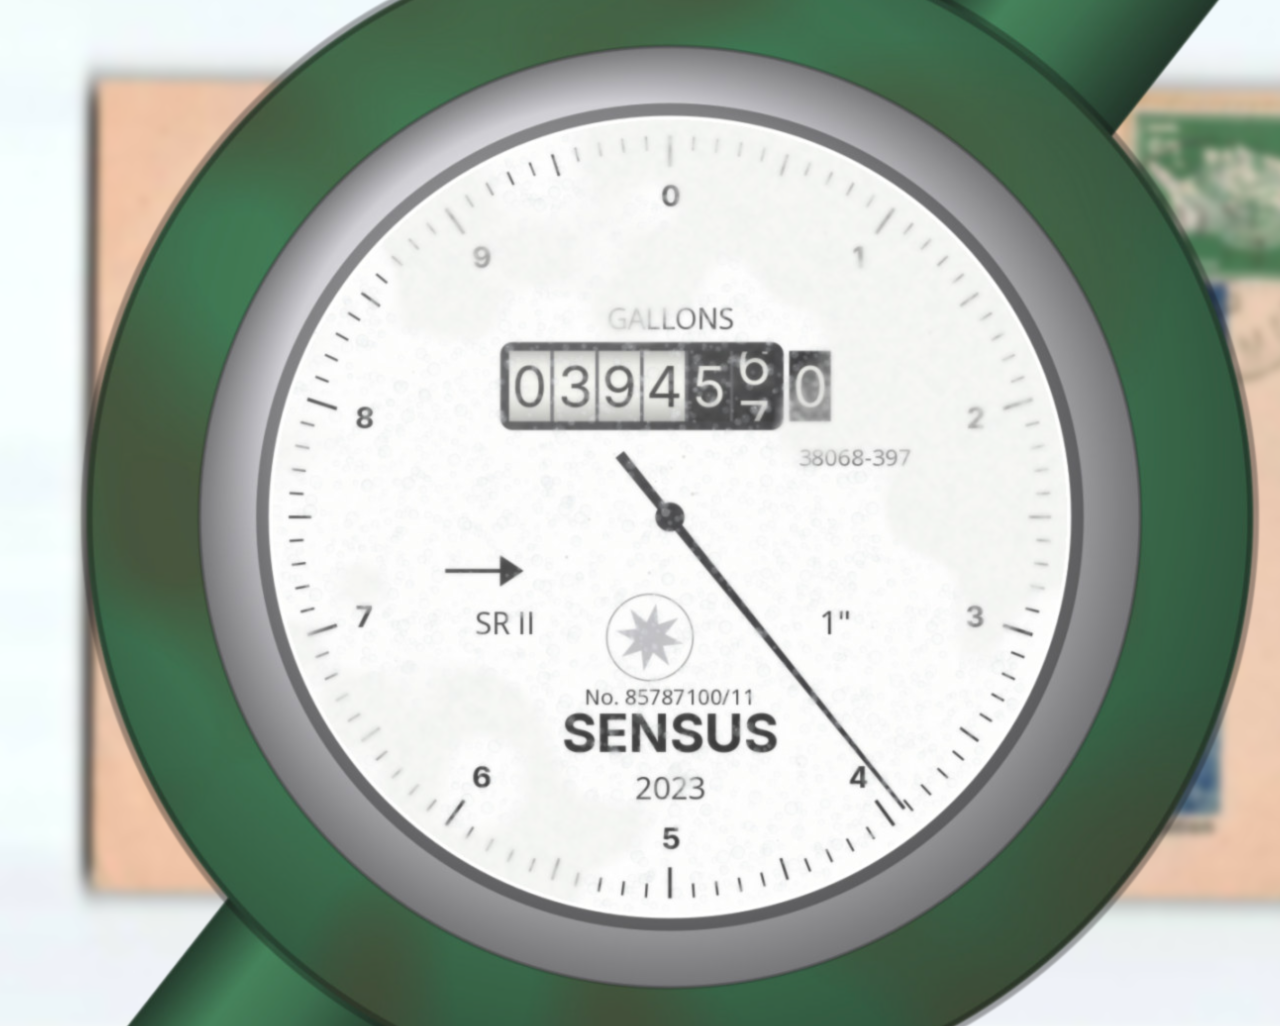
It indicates 394563.9 gal
